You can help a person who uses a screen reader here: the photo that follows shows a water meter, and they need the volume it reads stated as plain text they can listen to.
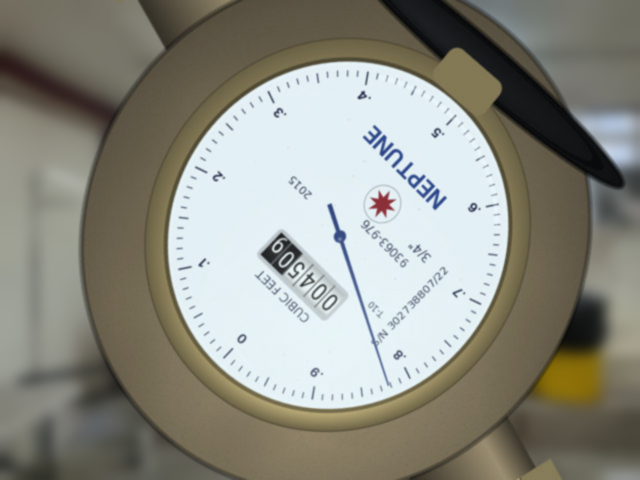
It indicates 4508.82 ft³
